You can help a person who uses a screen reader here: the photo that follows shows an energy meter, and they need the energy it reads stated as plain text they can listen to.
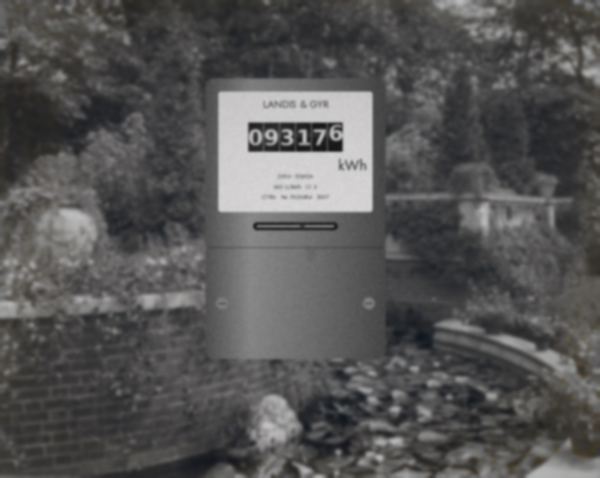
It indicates 93176 kWh
